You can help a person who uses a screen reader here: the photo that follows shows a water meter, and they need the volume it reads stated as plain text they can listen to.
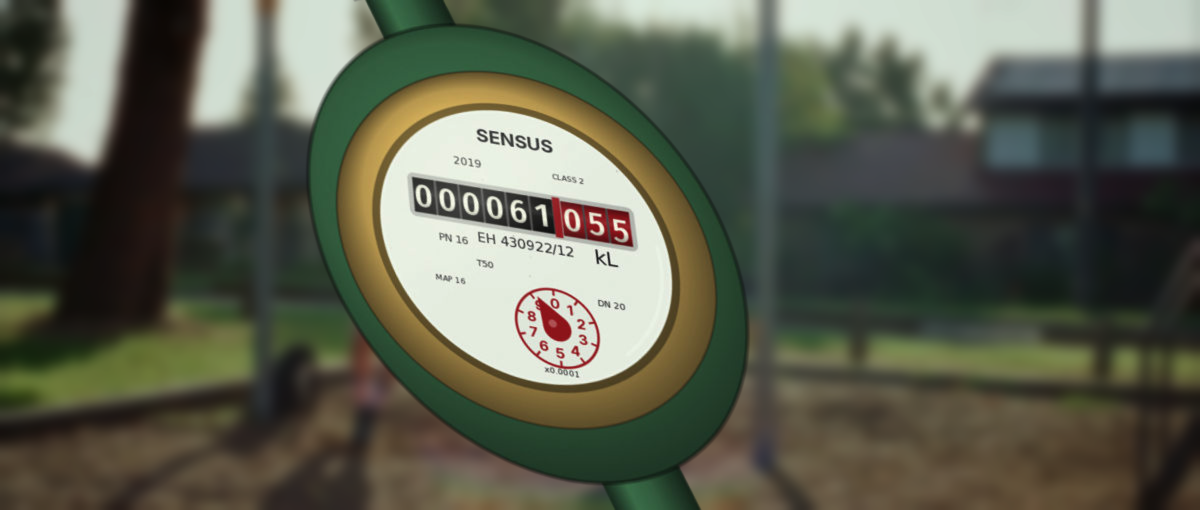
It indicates 61.0549 kL
